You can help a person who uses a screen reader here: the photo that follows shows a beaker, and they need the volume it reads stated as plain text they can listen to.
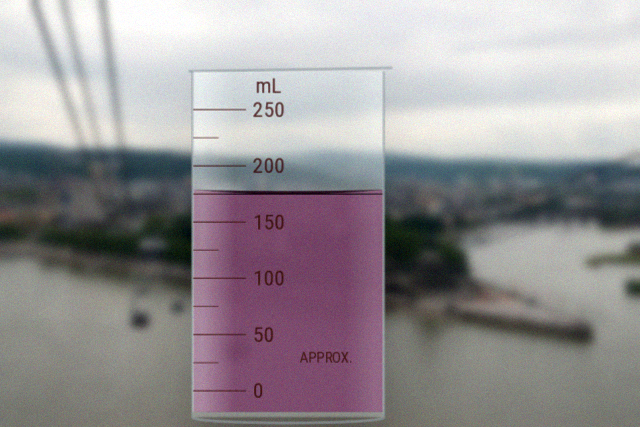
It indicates 175 mL
